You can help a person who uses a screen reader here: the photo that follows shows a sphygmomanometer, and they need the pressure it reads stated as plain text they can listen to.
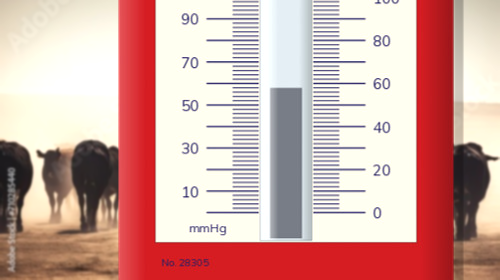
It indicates 58 mmHg
